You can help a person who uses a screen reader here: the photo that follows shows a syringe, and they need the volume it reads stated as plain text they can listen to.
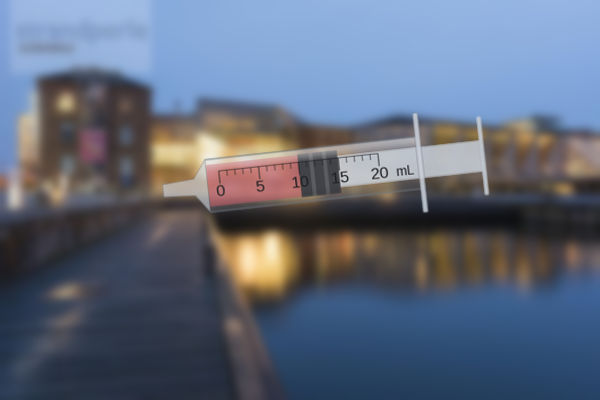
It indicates 10 mL
